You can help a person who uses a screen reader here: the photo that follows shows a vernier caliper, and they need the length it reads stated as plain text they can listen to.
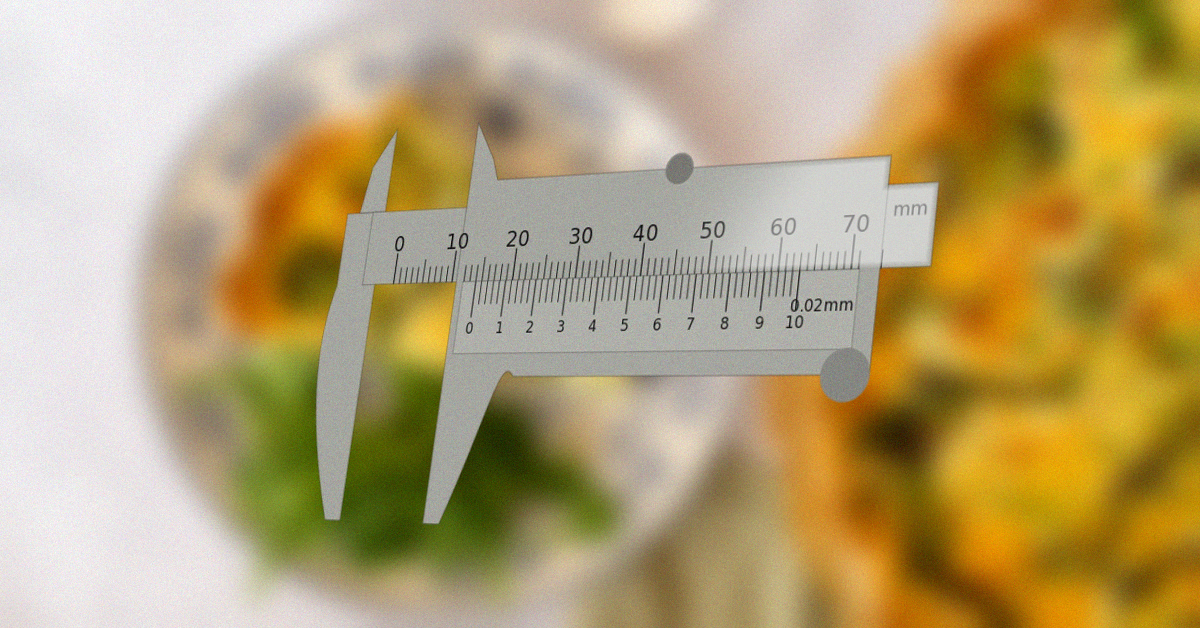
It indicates 14.0 mm
